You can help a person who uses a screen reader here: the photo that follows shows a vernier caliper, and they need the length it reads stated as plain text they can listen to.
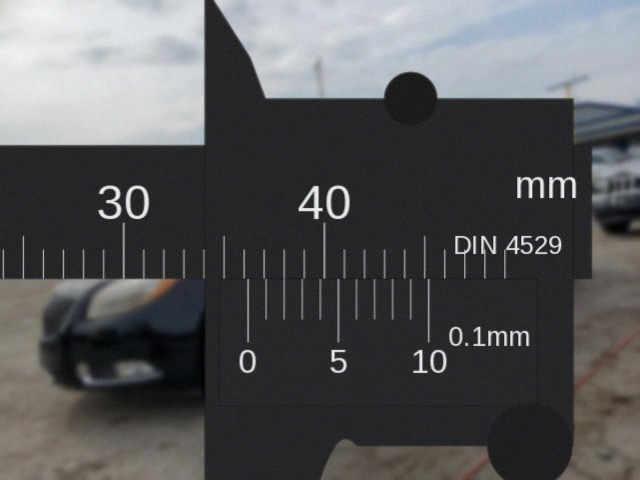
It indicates 36.2 mm
